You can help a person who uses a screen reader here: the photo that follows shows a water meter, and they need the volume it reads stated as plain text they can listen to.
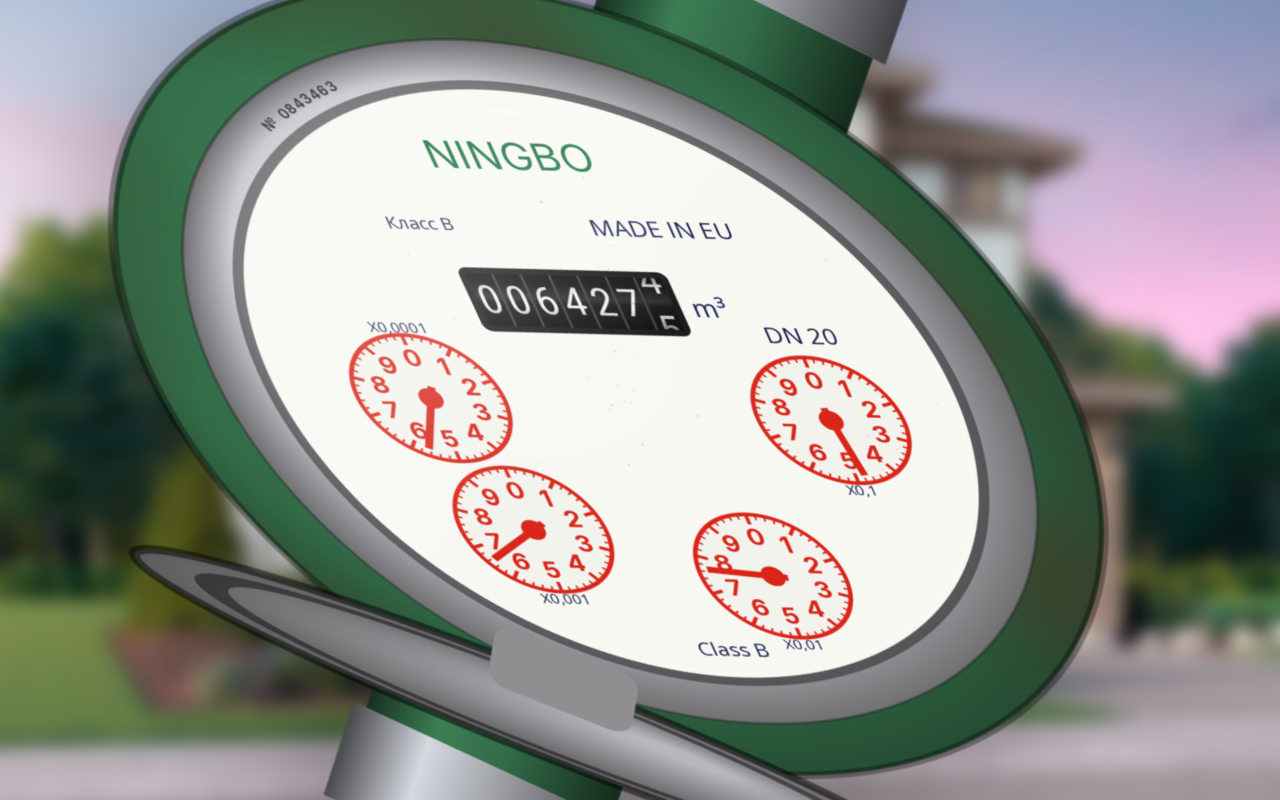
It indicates 64274.4765 m³
